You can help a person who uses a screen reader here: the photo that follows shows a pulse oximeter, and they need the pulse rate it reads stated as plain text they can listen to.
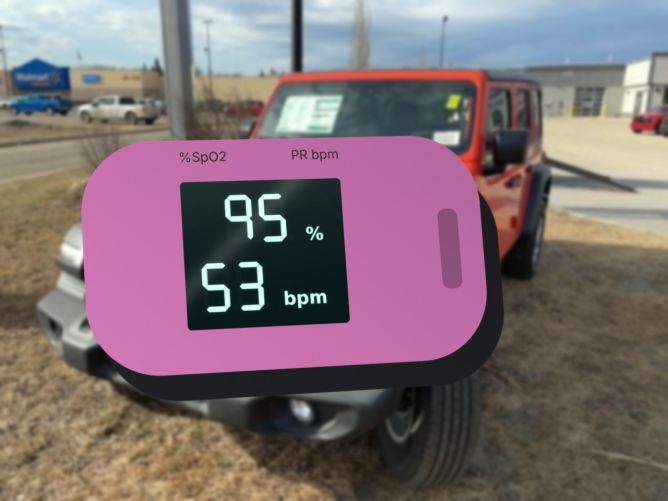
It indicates 53 bpm
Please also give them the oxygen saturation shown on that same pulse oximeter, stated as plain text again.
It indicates 95 %
